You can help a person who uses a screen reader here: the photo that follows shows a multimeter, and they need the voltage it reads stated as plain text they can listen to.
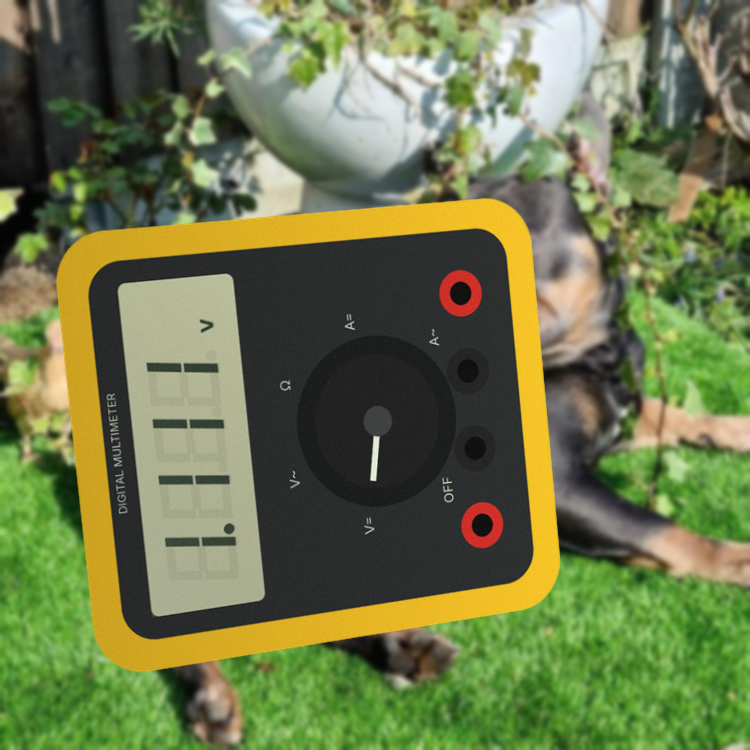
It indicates 1.111 V
